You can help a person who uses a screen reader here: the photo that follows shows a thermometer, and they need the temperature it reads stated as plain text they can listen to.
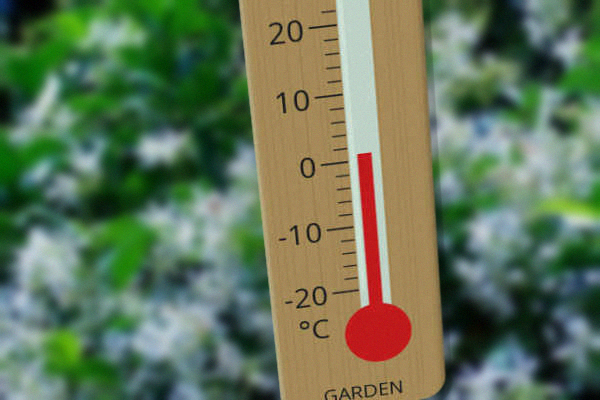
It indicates 1 °C
